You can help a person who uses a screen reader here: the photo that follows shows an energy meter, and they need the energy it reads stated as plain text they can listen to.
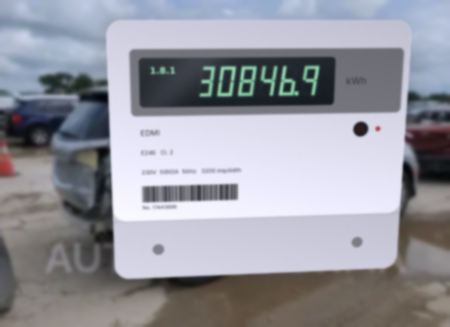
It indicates 30846.9 kWh
